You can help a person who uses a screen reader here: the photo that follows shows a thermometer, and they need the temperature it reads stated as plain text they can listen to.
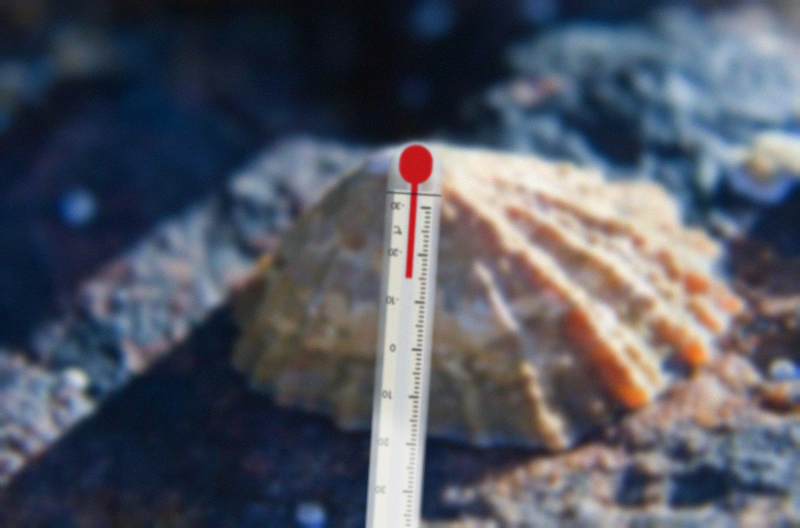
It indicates -15 °C
